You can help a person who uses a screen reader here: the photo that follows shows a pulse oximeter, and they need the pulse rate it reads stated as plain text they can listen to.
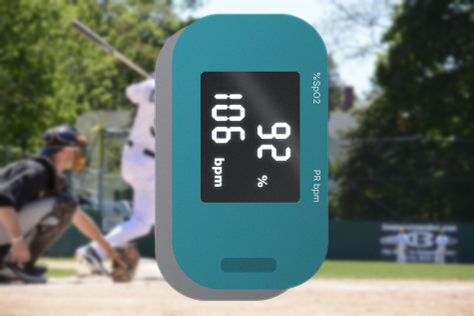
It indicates 106 bpm
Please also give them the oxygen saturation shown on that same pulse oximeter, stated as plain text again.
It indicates 92 %
